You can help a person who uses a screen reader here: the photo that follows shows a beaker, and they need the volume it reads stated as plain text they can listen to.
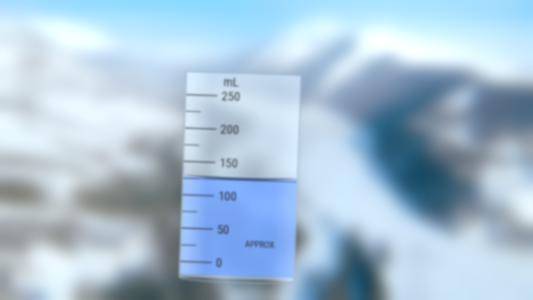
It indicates 125 mL
